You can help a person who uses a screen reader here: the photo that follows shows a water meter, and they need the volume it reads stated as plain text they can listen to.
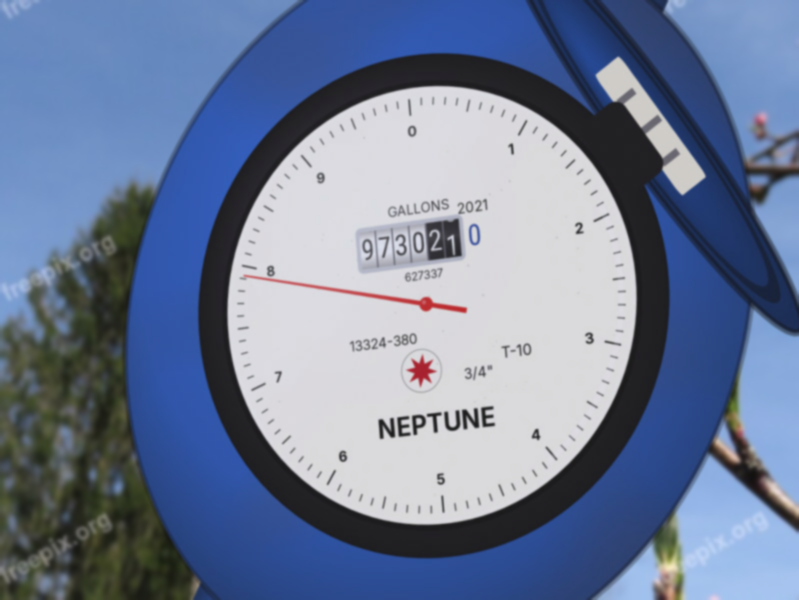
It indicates 9730207.9 gal
